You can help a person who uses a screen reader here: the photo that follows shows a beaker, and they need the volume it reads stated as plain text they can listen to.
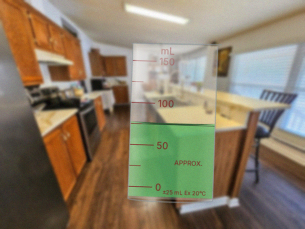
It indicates 75 mL
